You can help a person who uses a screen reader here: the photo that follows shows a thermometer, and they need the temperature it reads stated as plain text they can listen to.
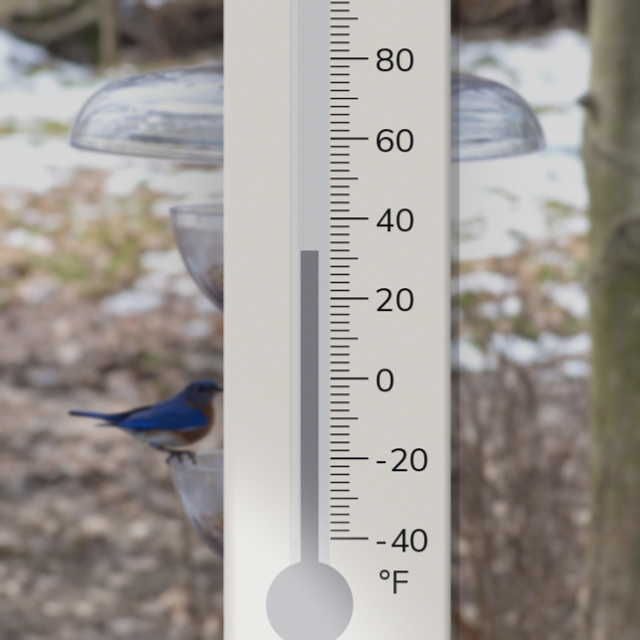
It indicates 32 °F
